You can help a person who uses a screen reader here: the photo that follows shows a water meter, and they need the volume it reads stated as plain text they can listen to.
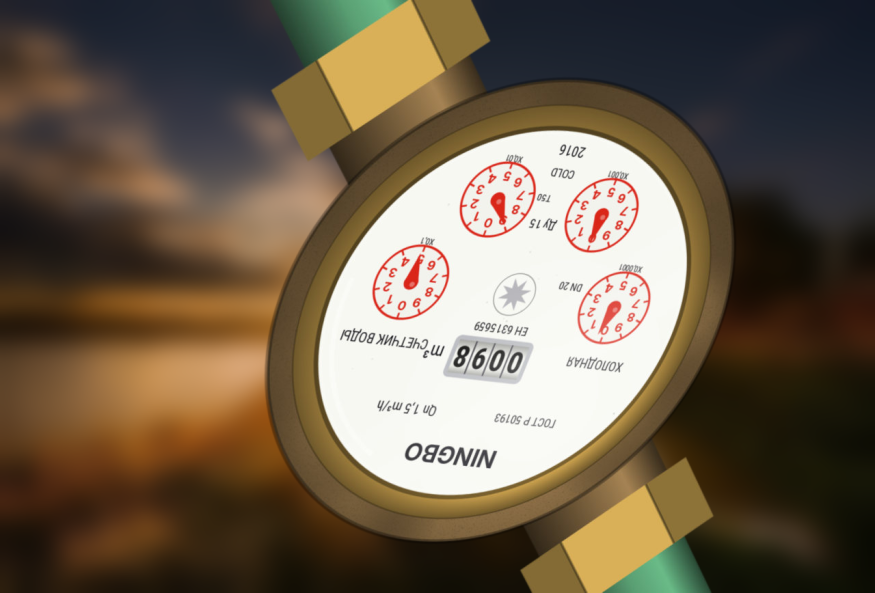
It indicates 98.4900 m³
